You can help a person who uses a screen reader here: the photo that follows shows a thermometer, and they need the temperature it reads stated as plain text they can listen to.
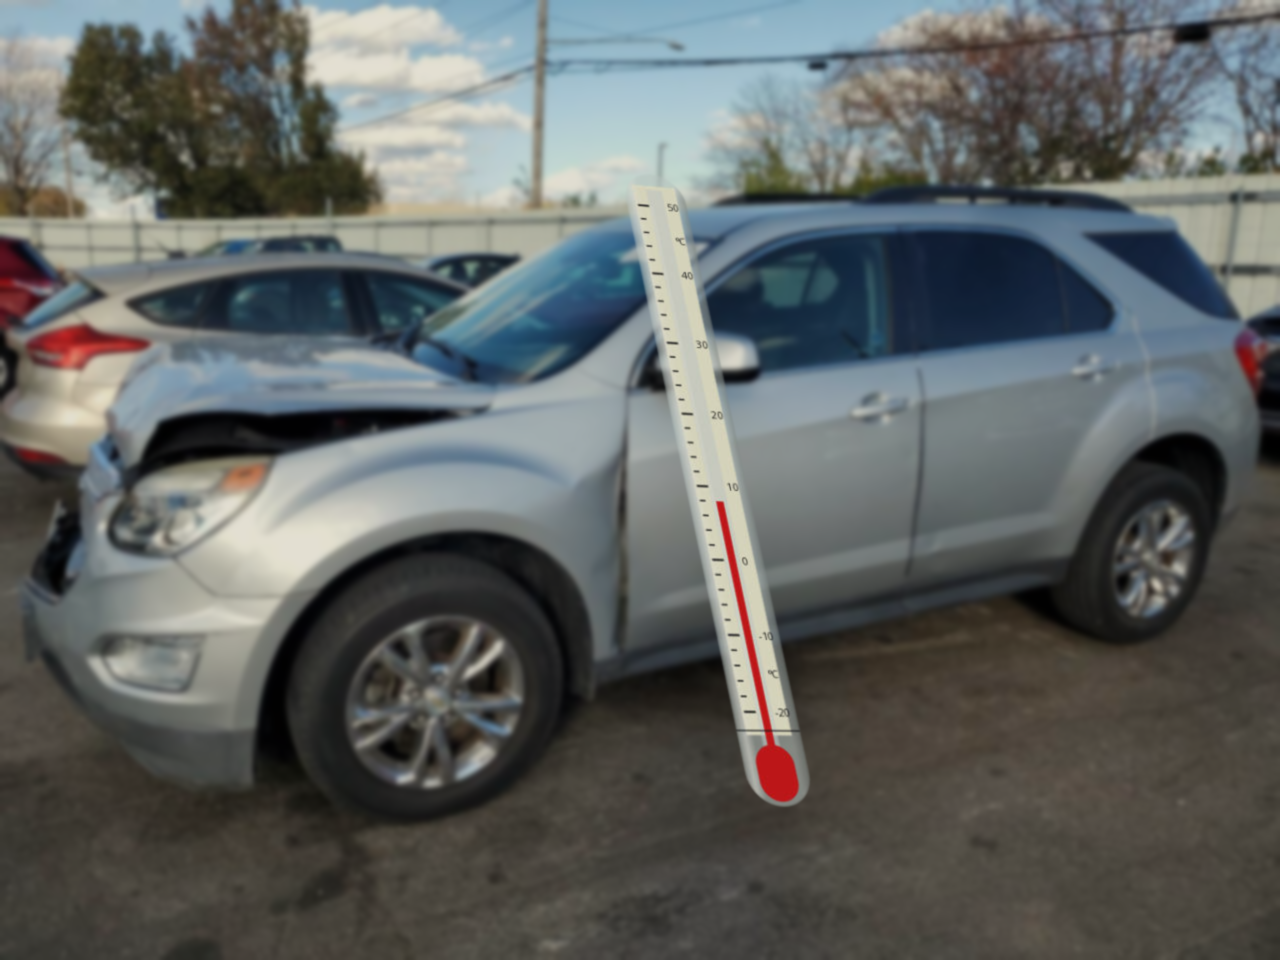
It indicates 8 °C
